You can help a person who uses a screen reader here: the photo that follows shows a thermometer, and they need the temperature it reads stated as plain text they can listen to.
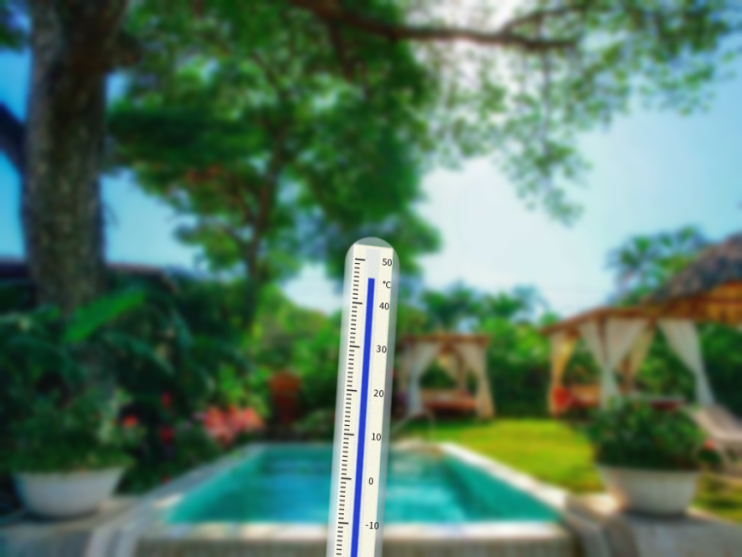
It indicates 46 °C
